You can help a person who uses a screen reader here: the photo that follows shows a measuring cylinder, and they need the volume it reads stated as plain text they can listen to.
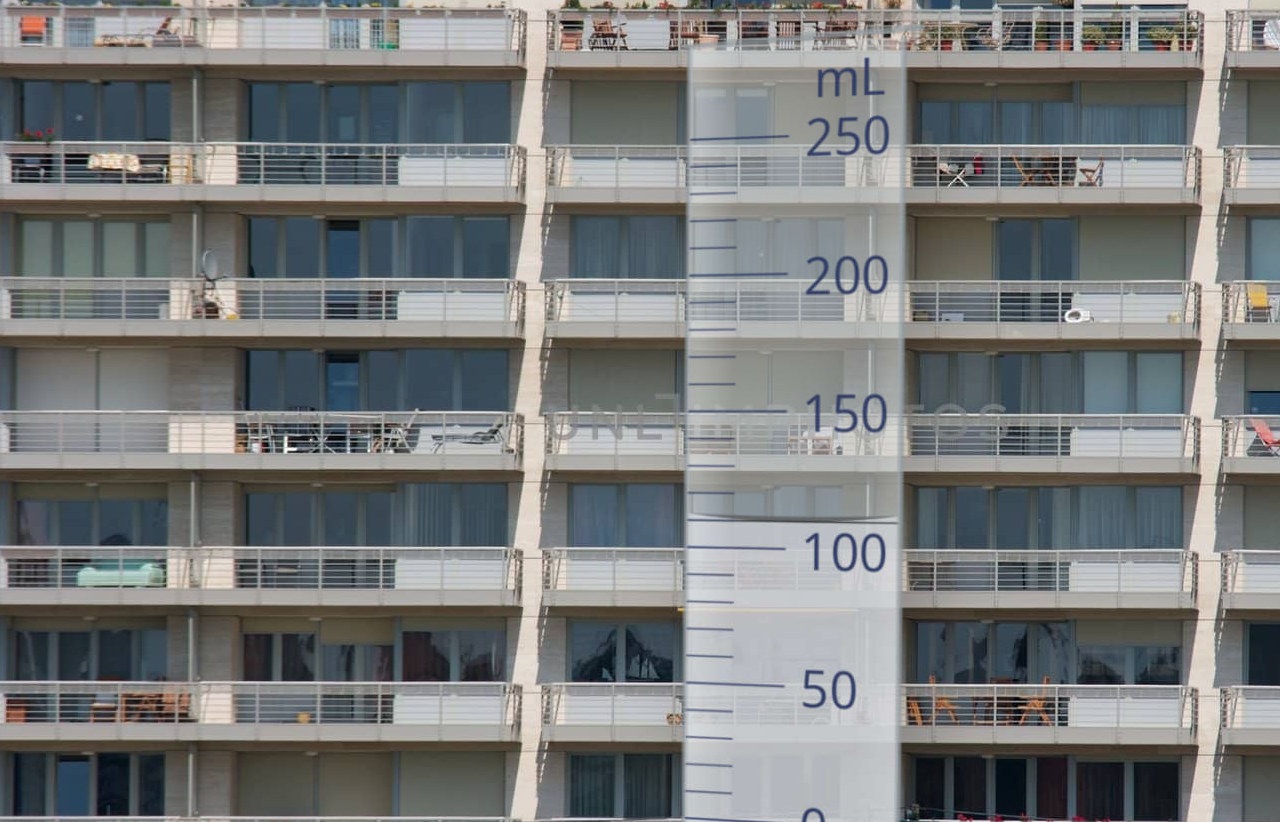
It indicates 110 mL
